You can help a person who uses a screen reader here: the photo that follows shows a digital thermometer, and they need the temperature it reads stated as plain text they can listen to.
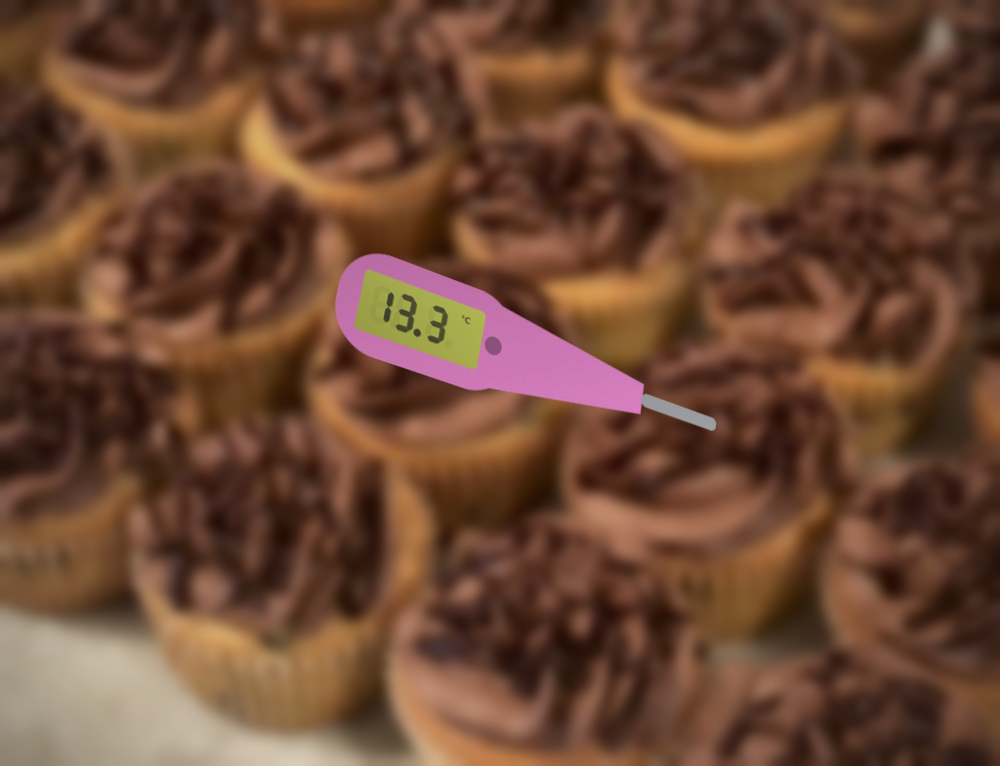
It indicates 13.3 °C
